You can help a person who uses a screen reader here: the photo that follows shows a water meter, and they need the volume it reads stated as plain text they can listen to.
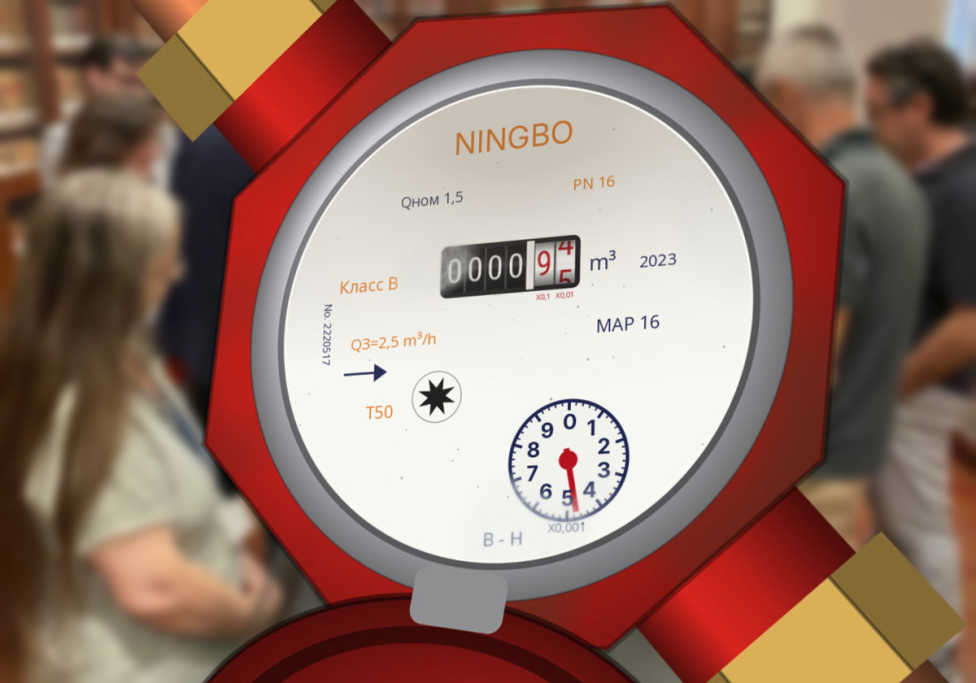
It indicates 0.944 m³
